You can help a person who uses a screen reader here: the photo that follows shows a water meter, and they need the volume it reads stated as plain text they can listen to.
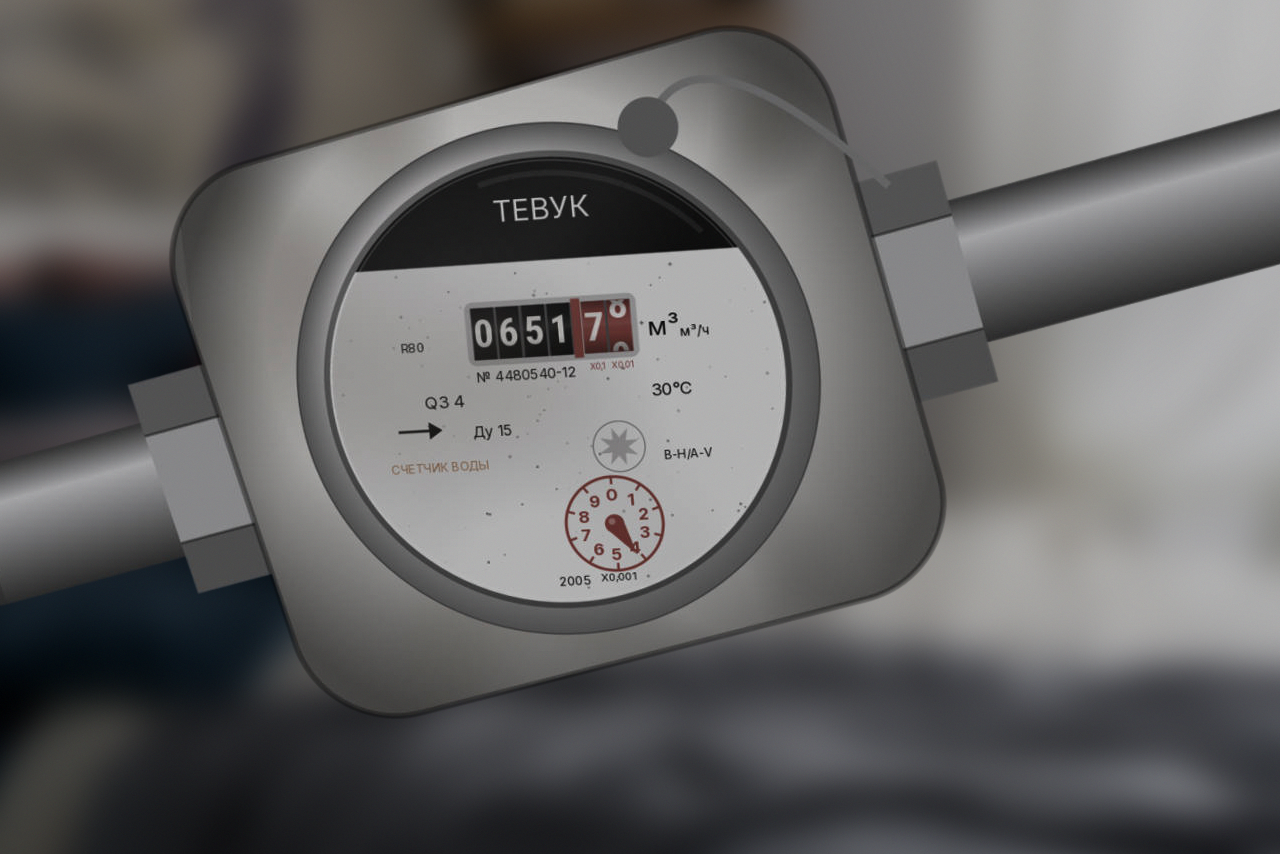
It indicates 651.784 m³
